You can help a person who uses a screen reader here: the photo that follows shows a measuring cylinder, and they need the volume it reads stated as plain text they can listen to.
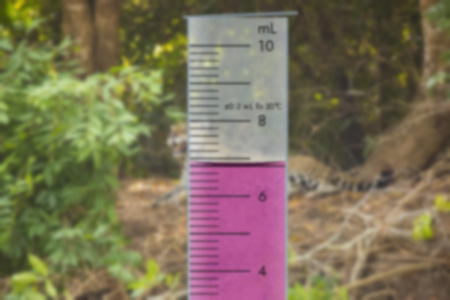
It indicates 6.8 mL
